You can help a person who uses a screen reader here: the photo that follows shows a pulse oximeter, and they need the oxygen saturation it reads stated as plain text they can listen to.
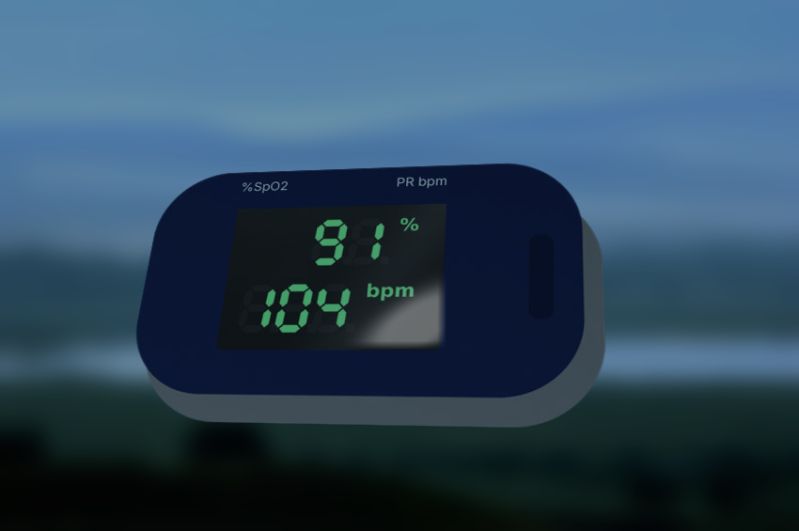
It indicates 91 %
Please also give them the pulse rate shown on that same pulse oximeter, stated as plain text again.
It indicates 104 bpm
